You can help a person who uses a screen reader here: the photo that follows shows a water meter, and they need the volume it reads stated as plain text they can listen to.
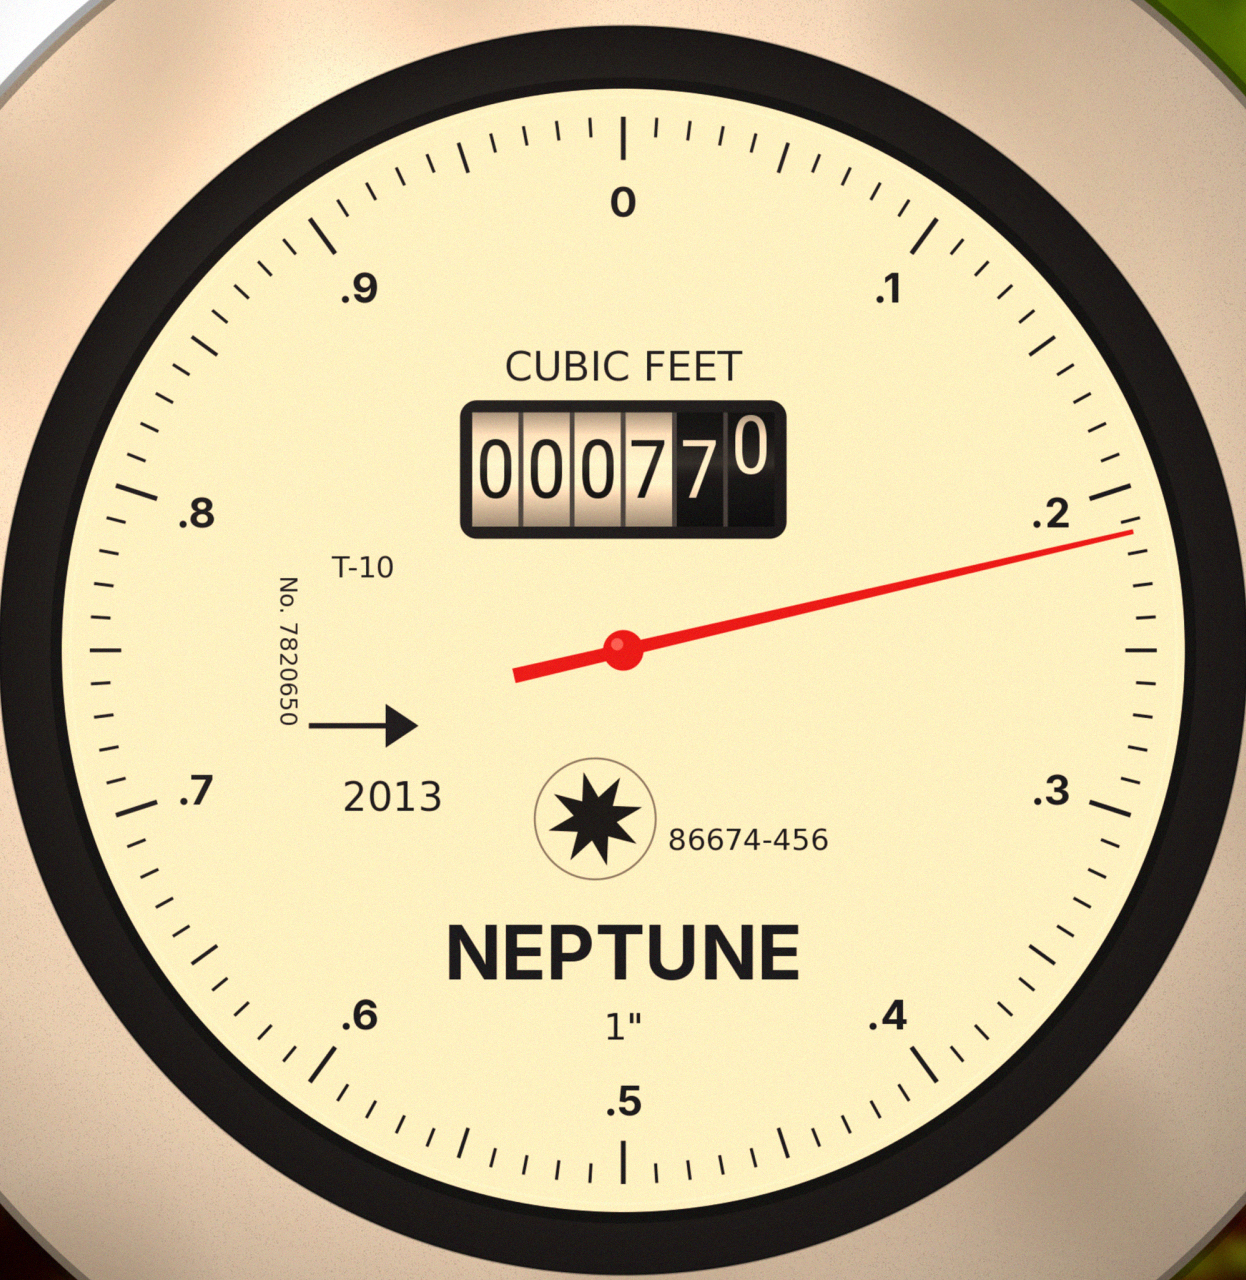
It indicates 770.21 ft³
